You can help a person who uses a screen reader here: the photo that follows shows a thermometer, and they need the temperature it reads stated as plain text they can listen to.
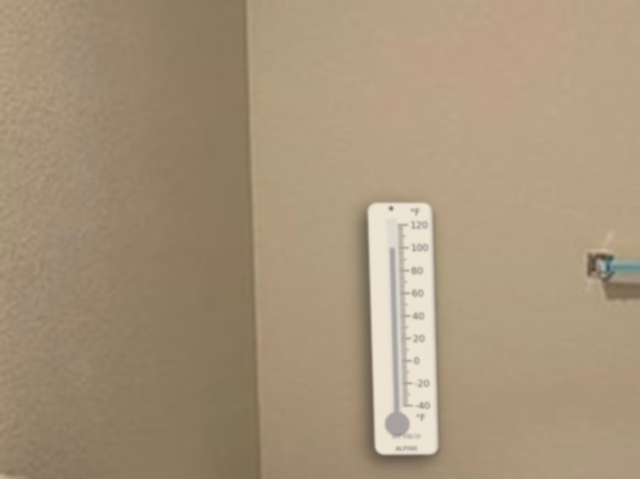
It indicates 100 °F
